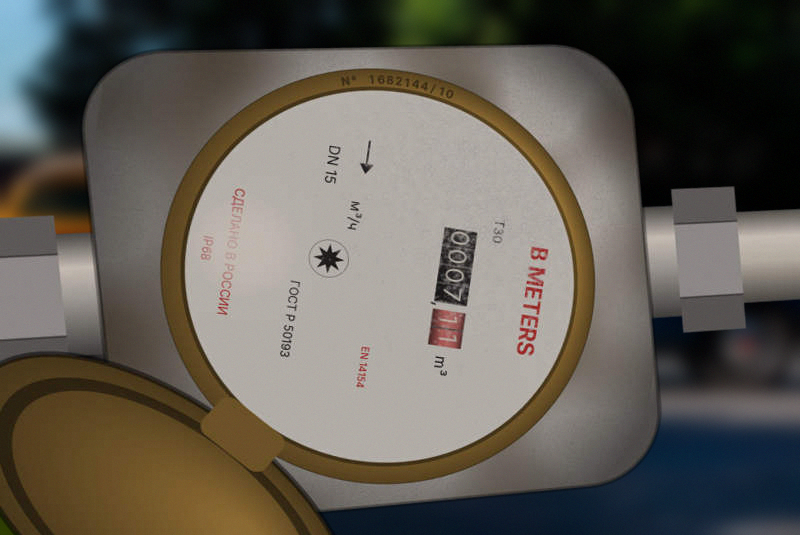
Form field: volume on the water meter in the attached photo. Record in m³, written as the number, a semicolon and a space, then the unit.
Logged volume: 7.11; m³
